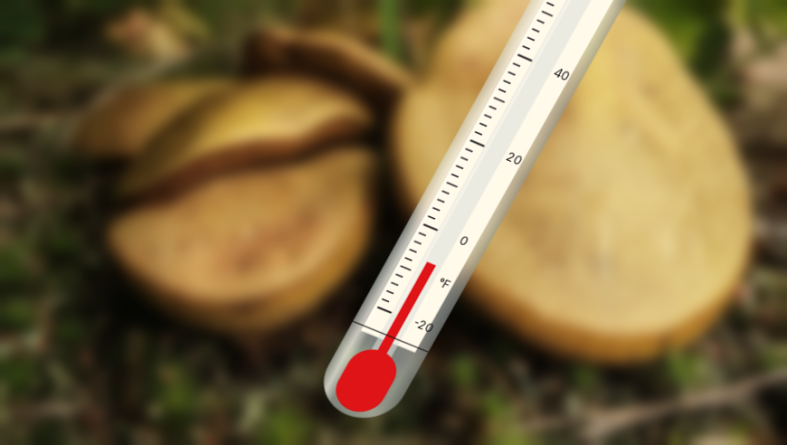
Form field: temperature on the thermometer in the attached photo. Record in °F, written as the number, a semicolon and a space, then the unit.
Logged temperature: -7; °F
